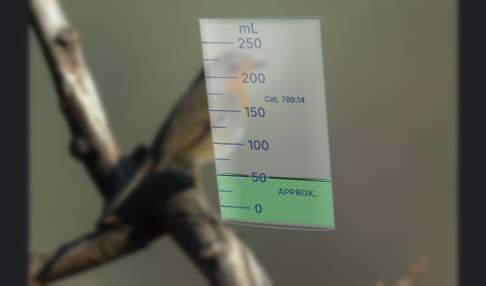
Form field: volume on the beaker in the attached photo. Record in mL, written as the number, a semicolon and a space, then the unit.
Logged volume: 50; mL
